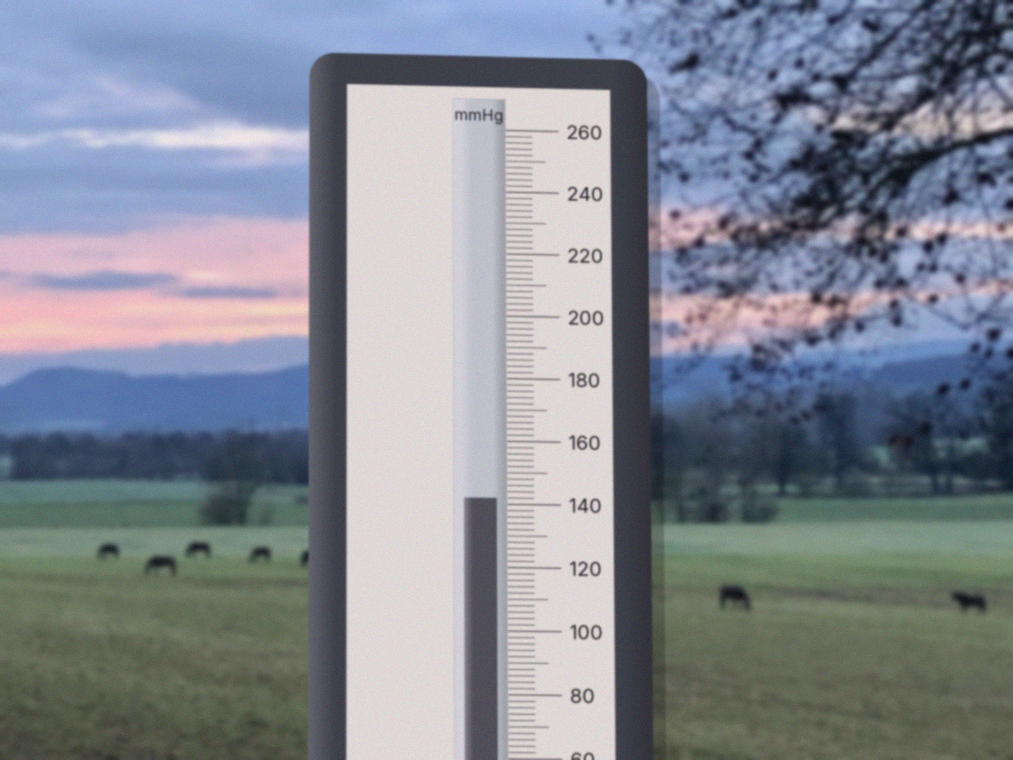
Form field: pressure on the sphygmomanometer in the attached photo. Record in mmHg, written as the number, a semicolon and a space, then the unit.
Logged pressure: 142; mmHg
